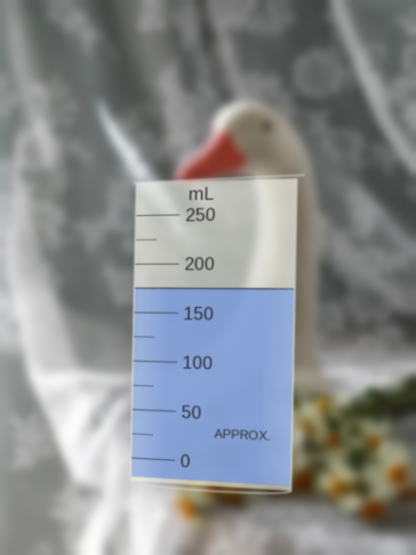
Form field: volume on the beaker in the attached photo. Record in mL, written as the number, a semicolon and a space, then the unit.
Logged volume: 175; mL
